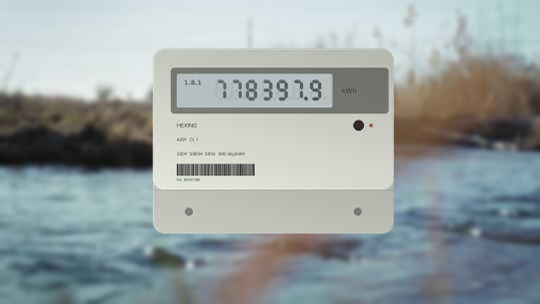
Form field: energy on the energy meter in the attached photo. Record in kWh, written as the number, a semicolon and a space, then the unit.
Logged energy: 778397.9; kWh
